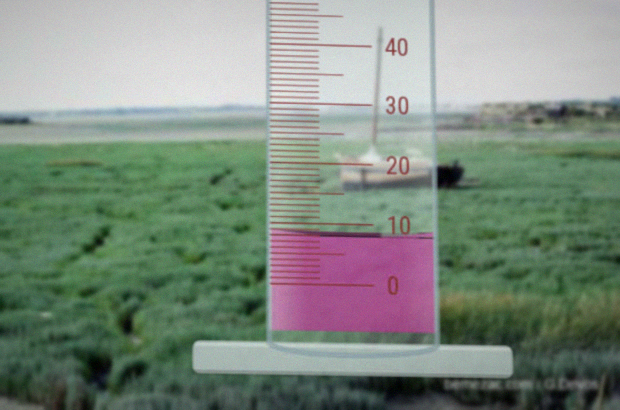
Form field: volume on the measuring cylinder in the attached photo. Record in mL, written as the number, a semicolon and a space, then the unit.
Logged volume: 8; mL
